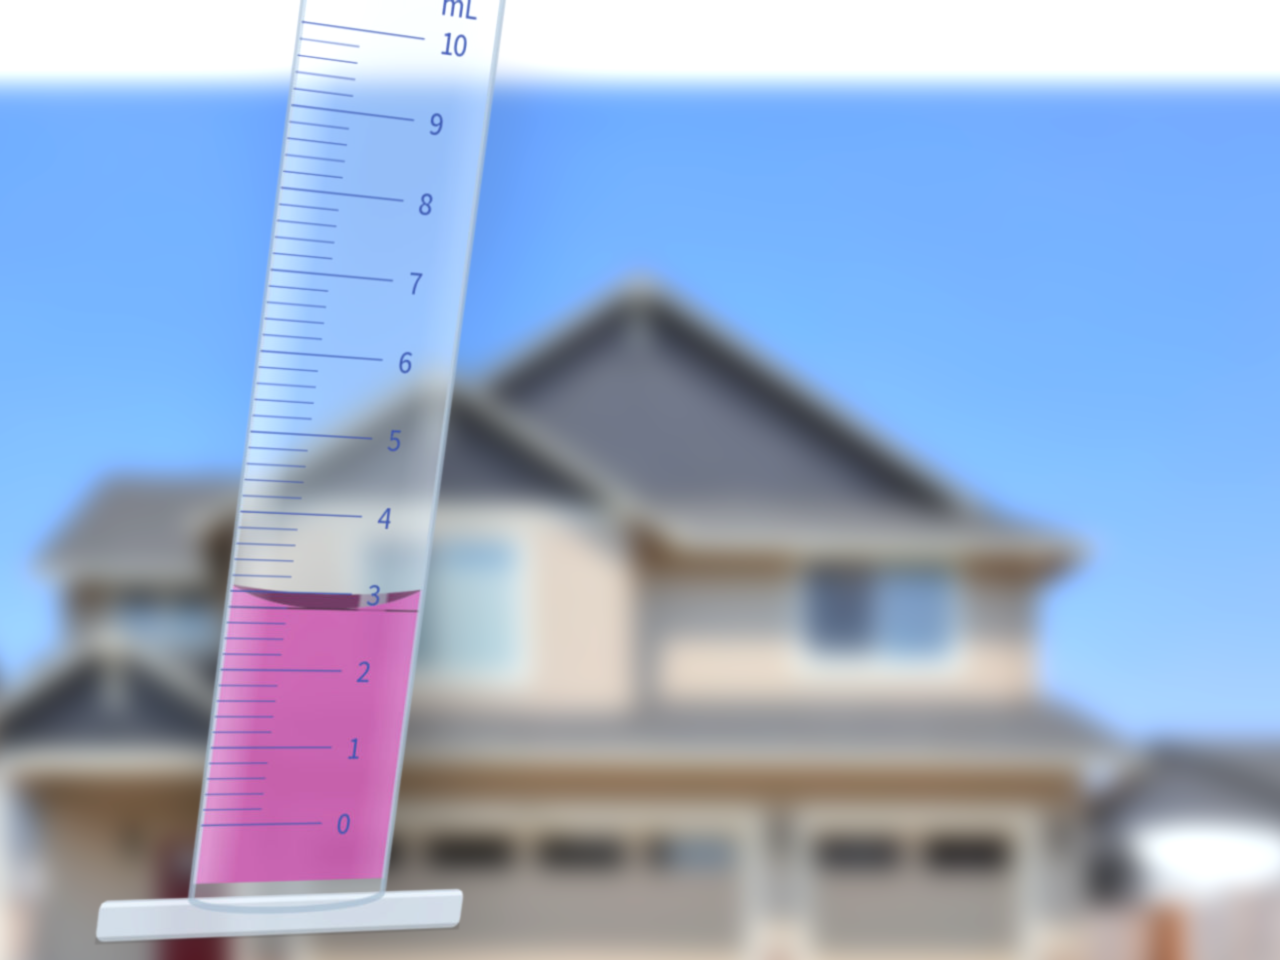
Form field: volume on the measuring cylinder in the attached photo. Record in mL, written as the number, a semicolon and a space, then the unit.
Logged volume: 2.8; mL
